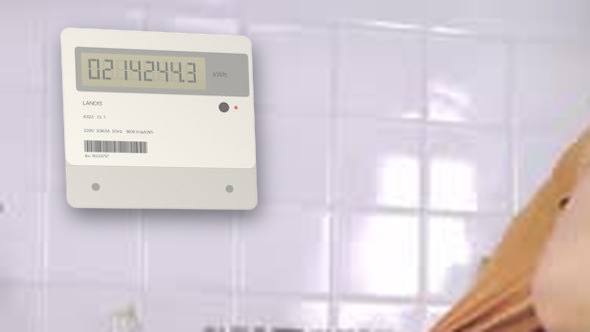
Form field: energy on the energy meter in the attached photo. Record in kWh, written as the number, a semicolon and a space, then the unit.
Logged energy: 214244.3; kWh
